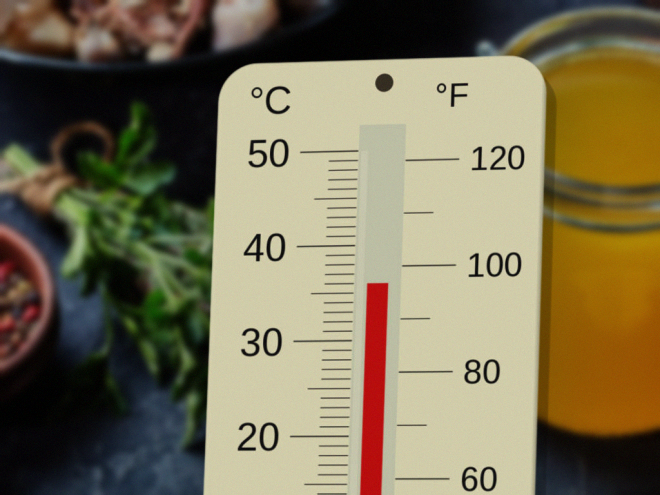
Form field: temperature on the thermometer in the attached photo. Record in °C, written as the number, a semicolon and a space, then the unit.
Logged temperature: 36; °C
